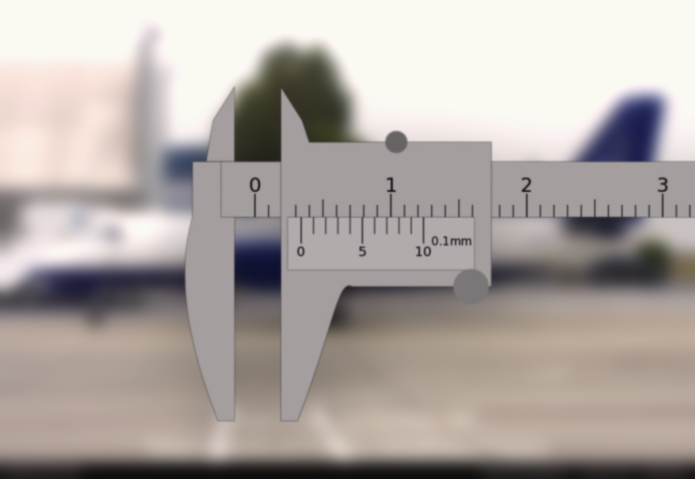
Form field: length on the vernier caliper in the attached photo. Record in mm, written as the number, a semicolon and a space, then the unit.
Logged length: 3.4; mm
